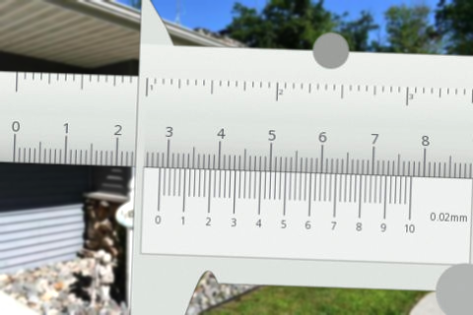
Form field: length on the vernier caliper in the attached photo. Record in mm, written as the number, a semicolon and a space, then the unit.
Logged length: 28.5; mm
